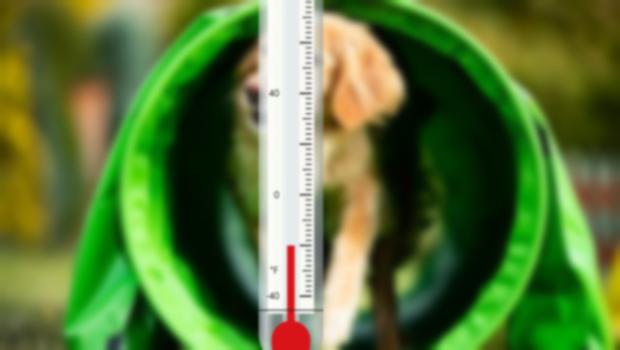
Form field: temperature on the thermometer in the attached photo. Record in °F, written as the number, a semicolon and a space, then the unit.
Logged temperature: -20; °F
